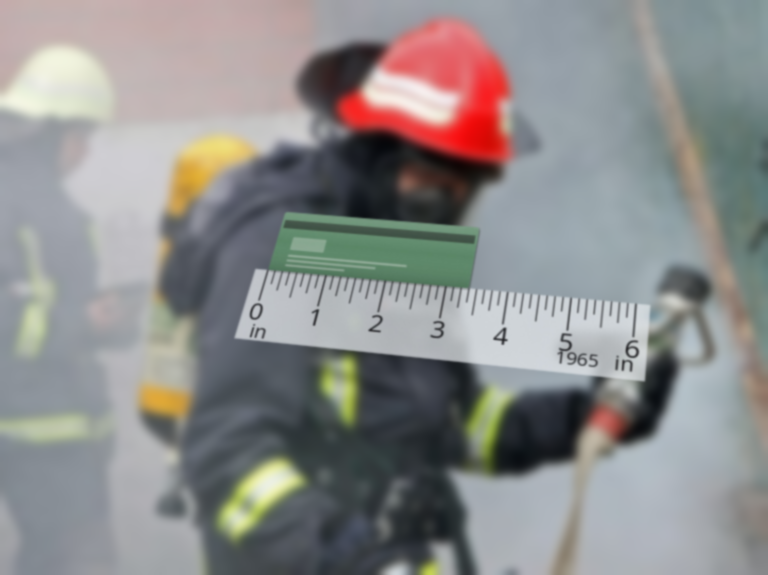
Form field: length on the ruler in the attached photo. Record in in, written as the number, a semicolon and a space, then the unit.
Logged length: 3.375; in
